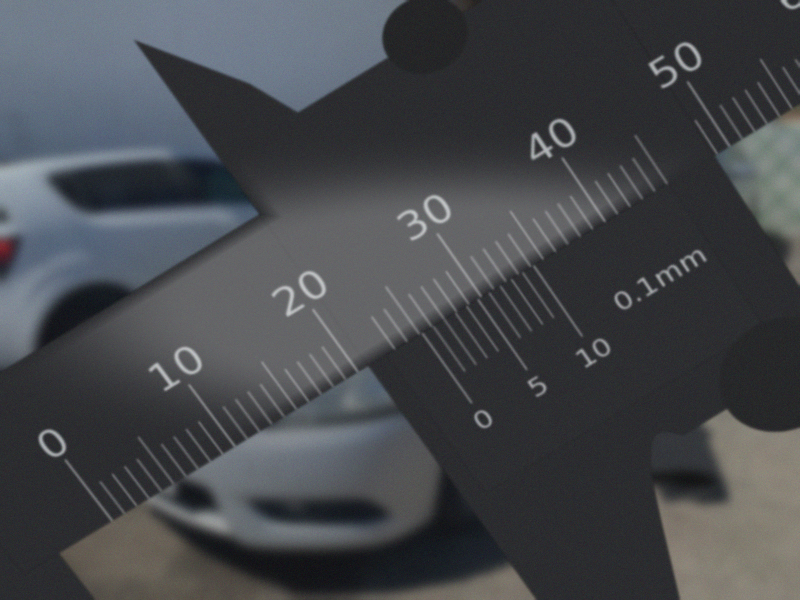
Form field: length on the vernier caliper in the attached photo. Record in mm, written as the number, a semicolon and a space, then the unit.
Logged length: 25.2; mm
